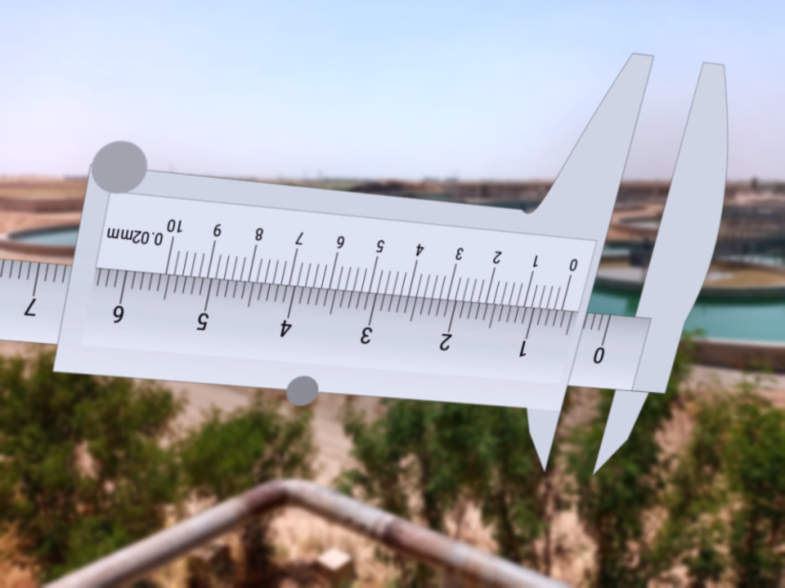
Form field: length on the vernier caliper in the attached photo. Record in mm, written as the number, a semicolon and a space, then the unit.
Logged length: 6.4; mm
